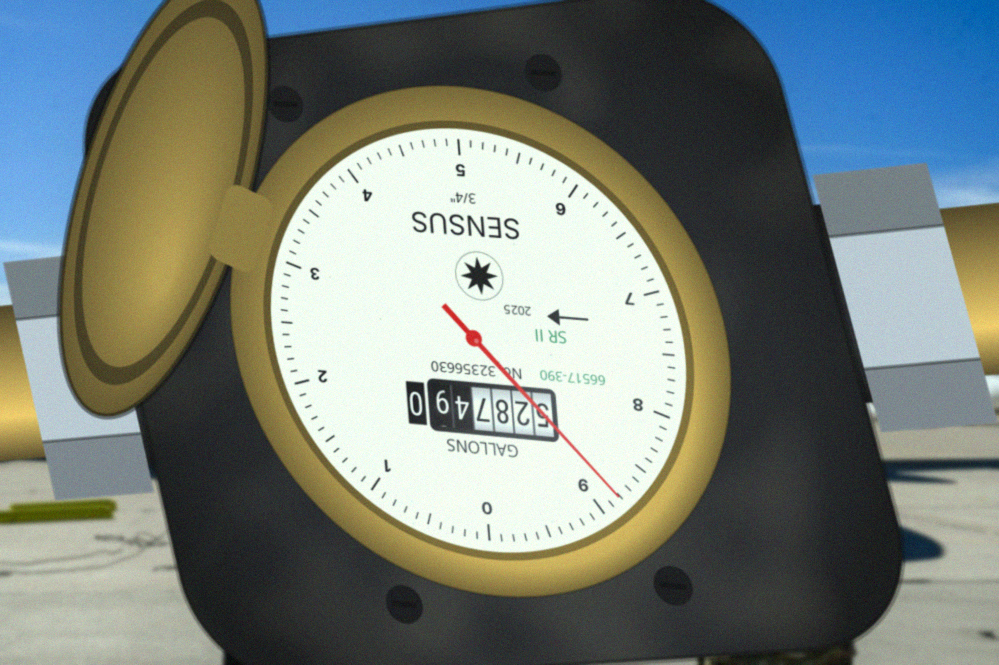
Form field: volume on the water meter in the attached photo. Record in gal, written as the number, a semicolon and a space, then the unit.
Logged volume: 5287488.8; gal
